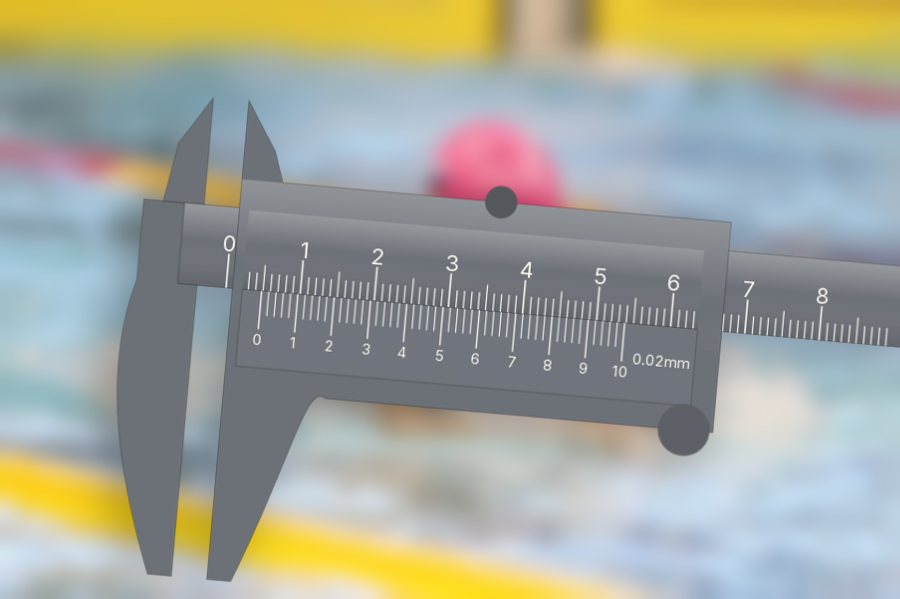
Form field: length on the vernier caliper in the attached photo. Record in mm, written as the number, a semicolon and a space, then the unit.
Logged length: 4.8; mm
